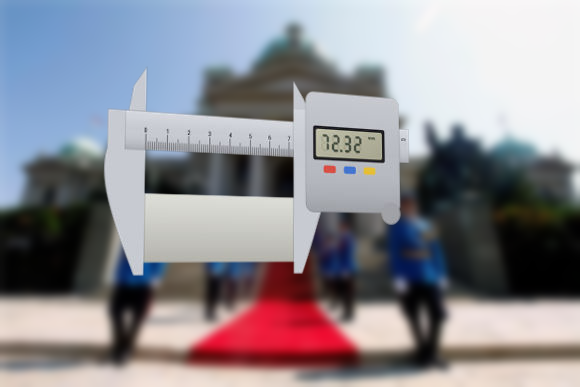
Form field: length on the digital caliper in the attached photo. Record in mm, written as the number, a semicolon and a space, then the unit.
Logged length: 72.32; mm
